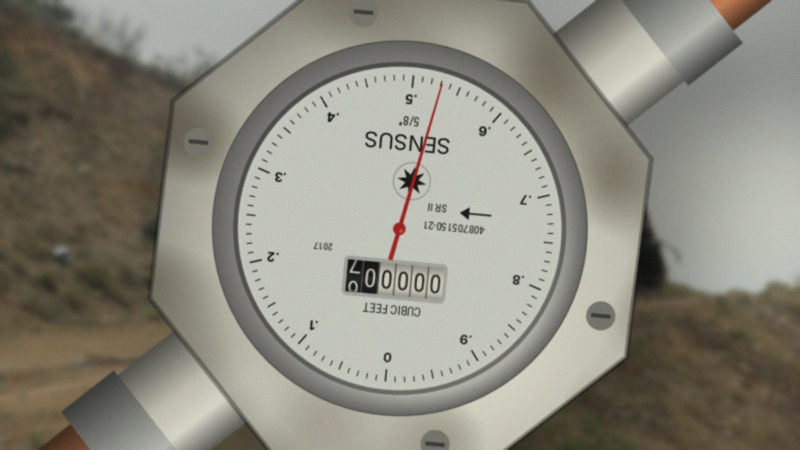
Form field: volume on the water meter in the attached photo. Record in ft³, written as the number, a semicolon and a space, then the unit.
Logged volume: 6.53; ft³
